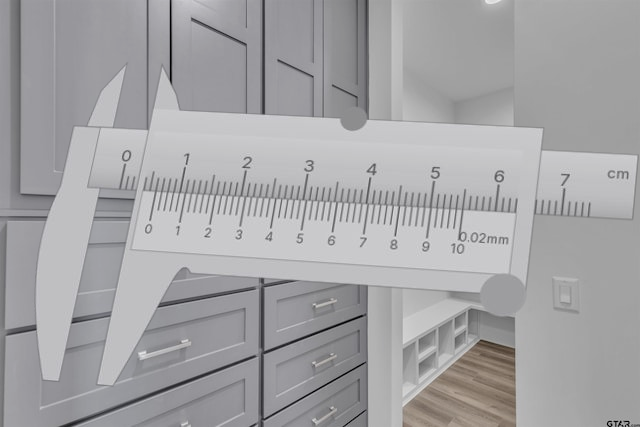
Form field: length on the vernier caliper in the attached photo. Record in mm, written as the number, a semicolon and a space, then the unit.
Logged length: 6.0; mm
